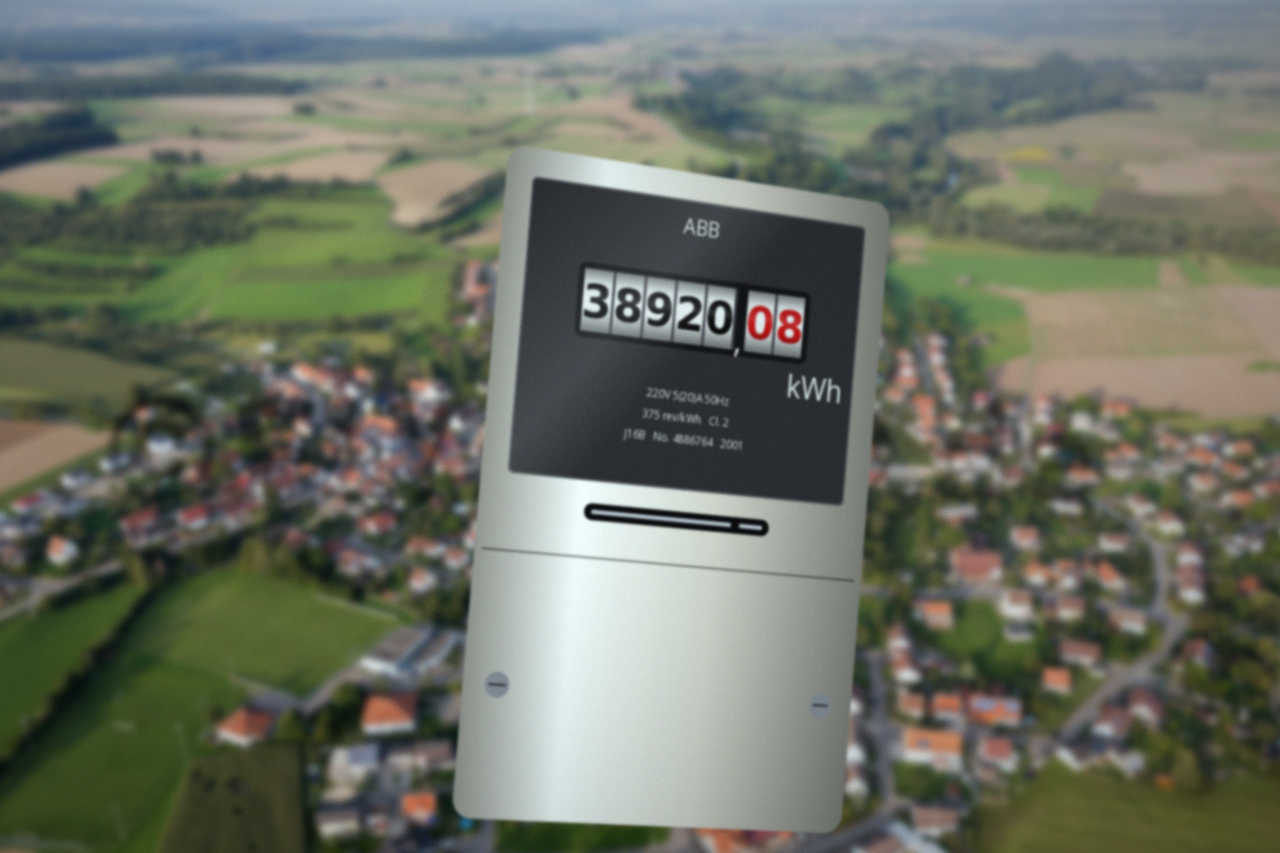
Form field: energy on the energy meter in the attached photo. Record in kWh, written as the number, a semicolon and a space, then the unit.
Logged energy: 38920.08; kWh
